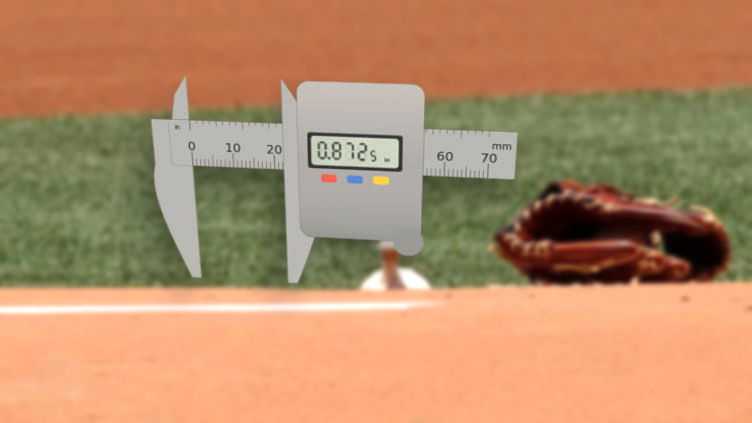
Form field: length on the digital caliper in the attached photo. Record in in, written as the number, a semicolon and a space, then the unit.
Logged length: 0.8725; in
